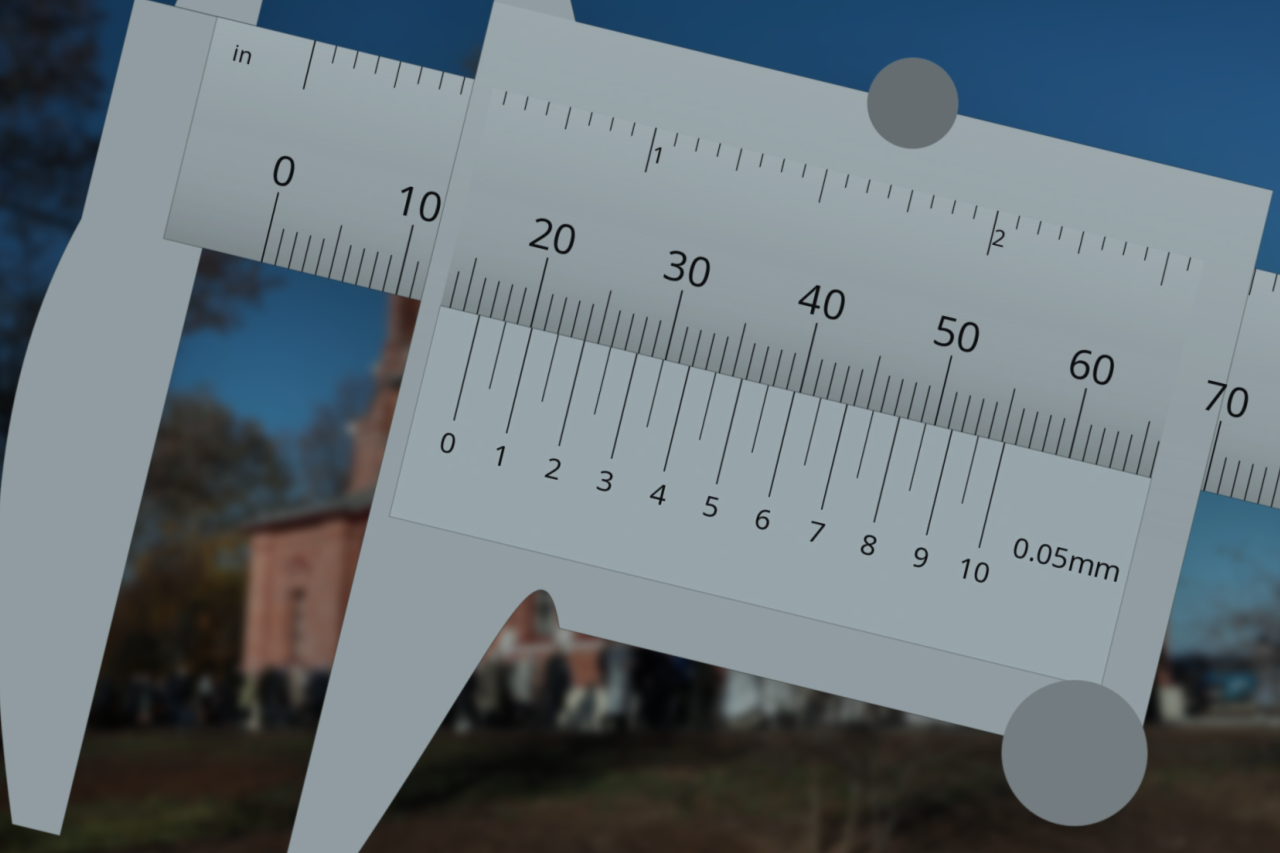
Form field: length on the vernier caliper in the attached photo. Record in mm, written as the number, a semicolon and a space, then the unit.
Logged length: 16.2; mm
